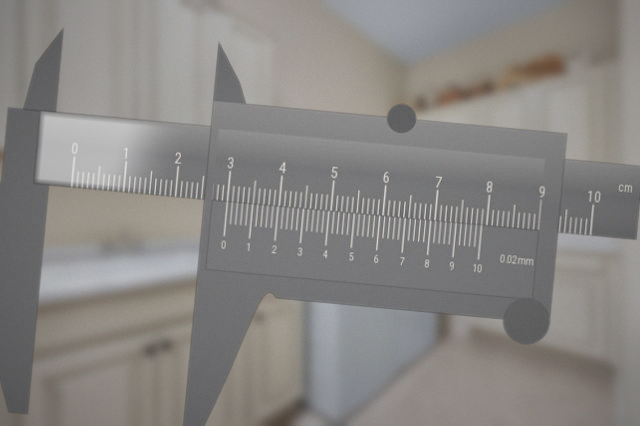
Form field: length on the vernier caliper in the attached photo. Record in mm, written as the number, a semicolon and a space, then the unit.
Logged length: 30.0; mm
